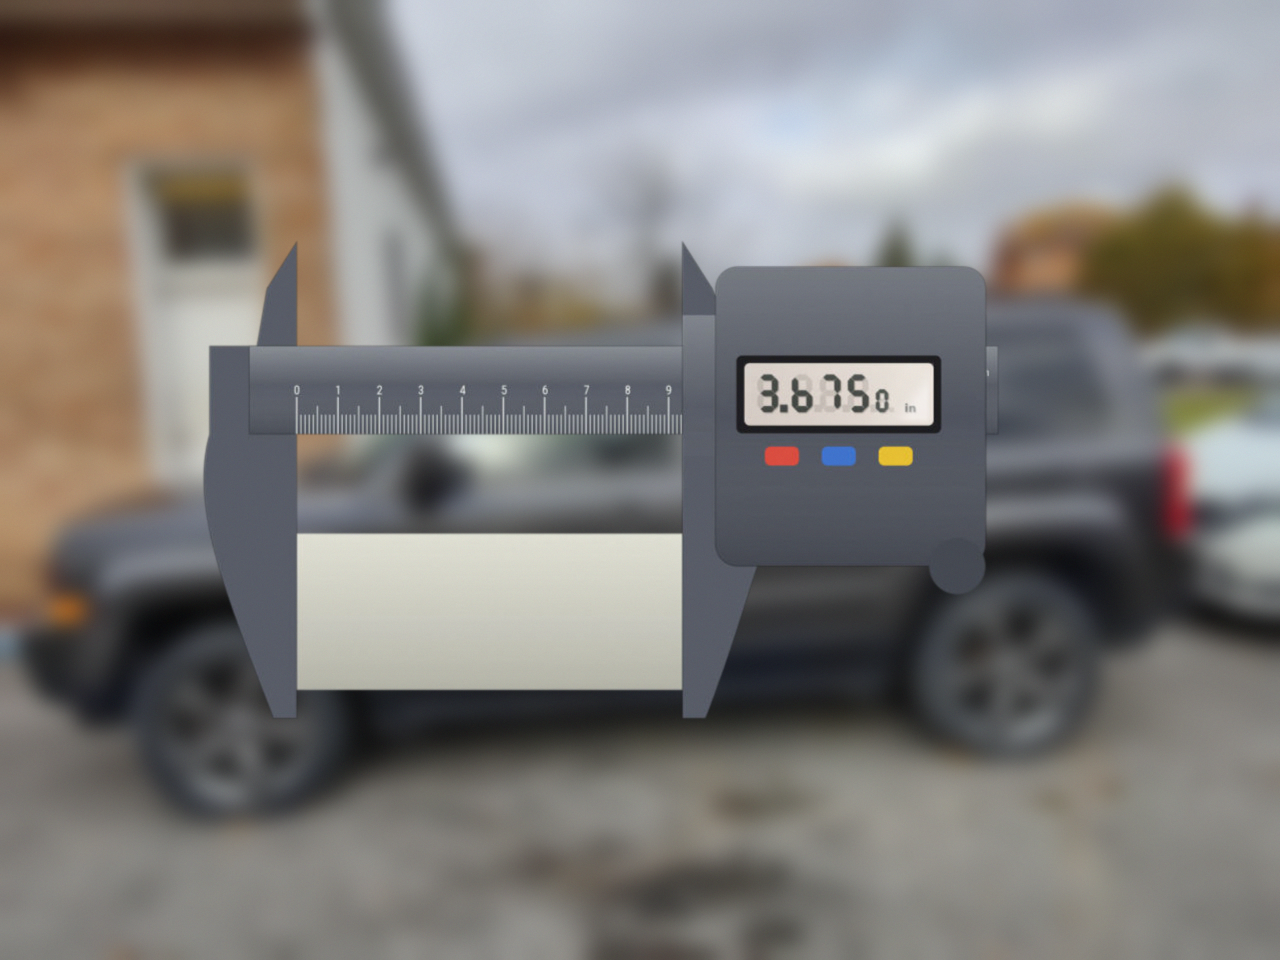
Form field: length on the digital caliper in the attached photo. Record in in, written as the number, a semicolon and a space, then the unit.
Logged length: 3.6750; in
